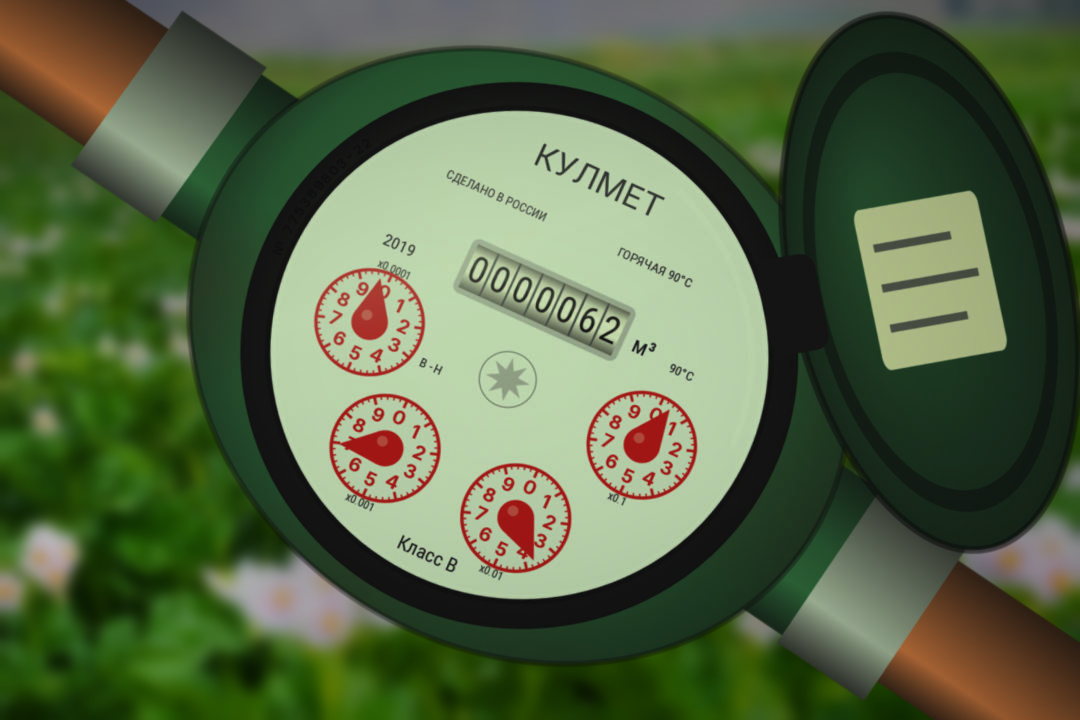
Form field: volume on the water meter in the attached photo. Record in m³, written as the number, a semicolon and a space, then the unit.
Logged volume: 62.0369; m³
